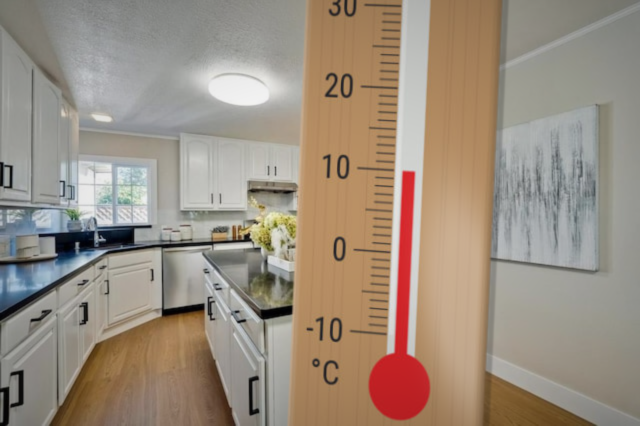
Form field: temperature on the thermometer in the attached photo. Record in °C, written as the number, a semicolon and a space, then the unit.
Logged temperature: 10; °C
